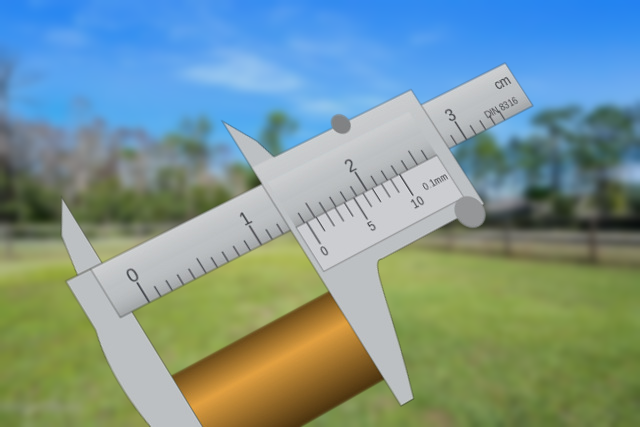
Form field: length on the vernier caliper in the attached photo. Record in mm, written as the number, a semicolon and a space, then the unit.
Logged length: 14.2; mm
